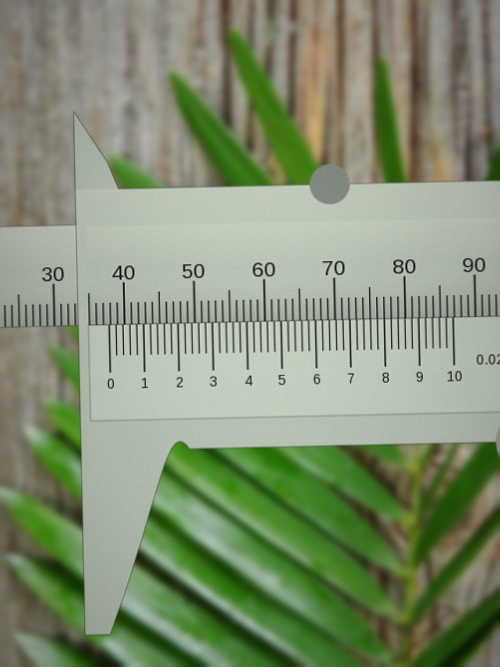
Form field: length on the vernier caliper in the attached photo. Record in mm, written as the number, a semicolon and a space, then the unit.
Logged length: 37.8; mm
